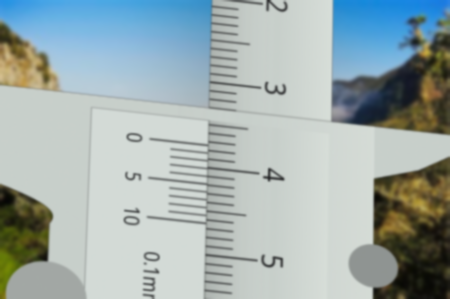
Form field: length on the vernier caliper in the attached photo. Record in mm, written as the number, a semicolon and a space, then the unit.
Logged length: 37.4; mm
